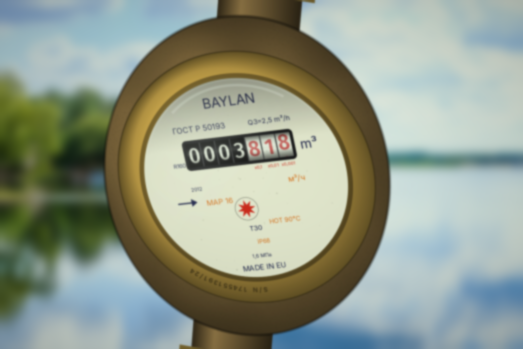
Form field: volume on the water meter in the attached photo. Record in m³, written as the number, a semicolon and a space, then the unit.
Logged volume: 3.818; m³
